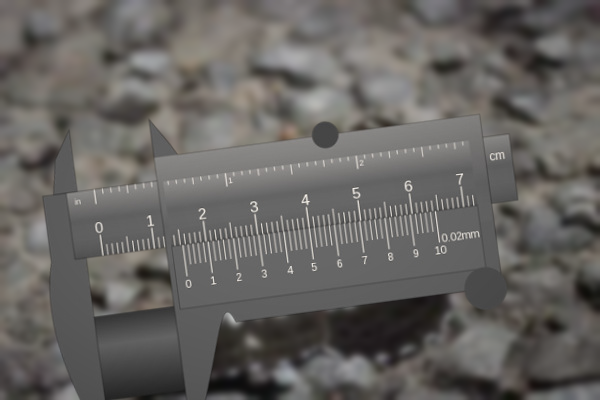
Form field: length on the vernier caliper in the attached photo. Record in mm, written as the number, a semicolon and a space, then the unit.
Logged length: 15.5; mm
